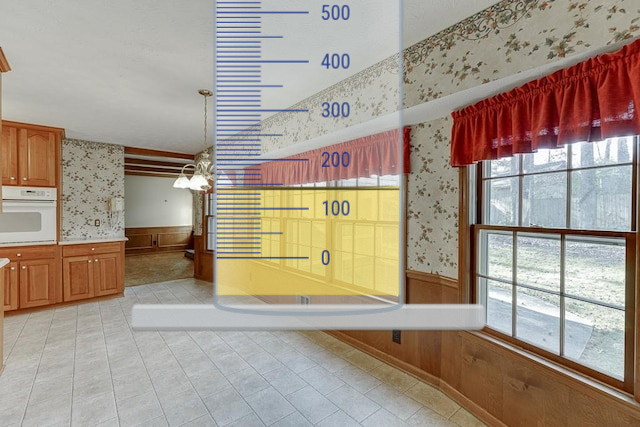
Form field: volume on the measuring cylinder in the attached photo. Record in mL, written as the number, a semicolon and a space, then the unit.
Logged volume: 140; mL
